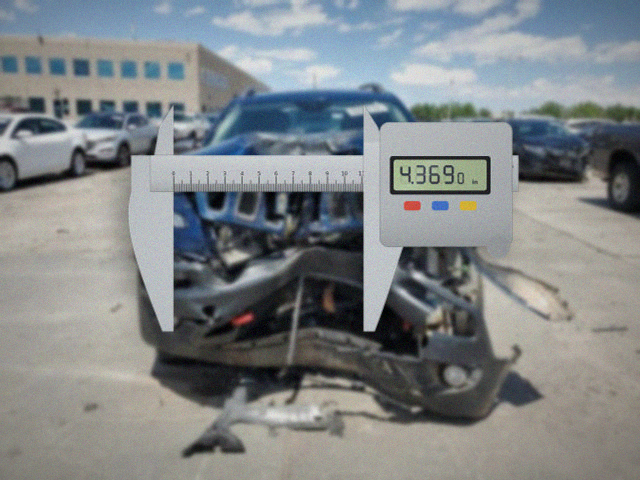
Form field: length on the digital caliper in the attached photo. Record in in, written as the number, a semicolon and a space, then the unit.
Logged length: 4.3690; in
